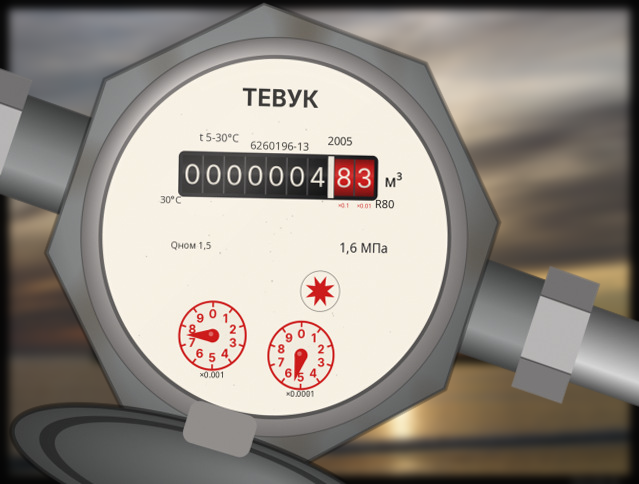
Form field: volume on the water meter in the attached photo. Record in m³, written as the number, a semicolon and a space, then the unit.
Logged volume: 4.8375; m³
